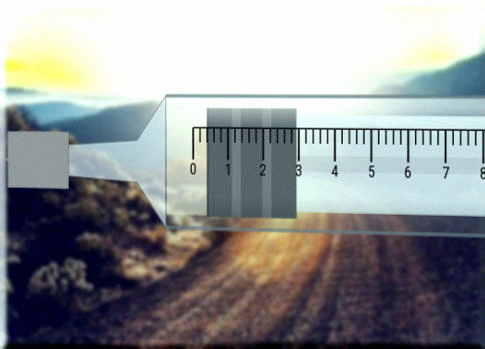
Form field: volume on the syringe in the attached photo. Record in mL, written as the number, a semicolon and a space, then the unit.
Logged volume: 0.4; mL
